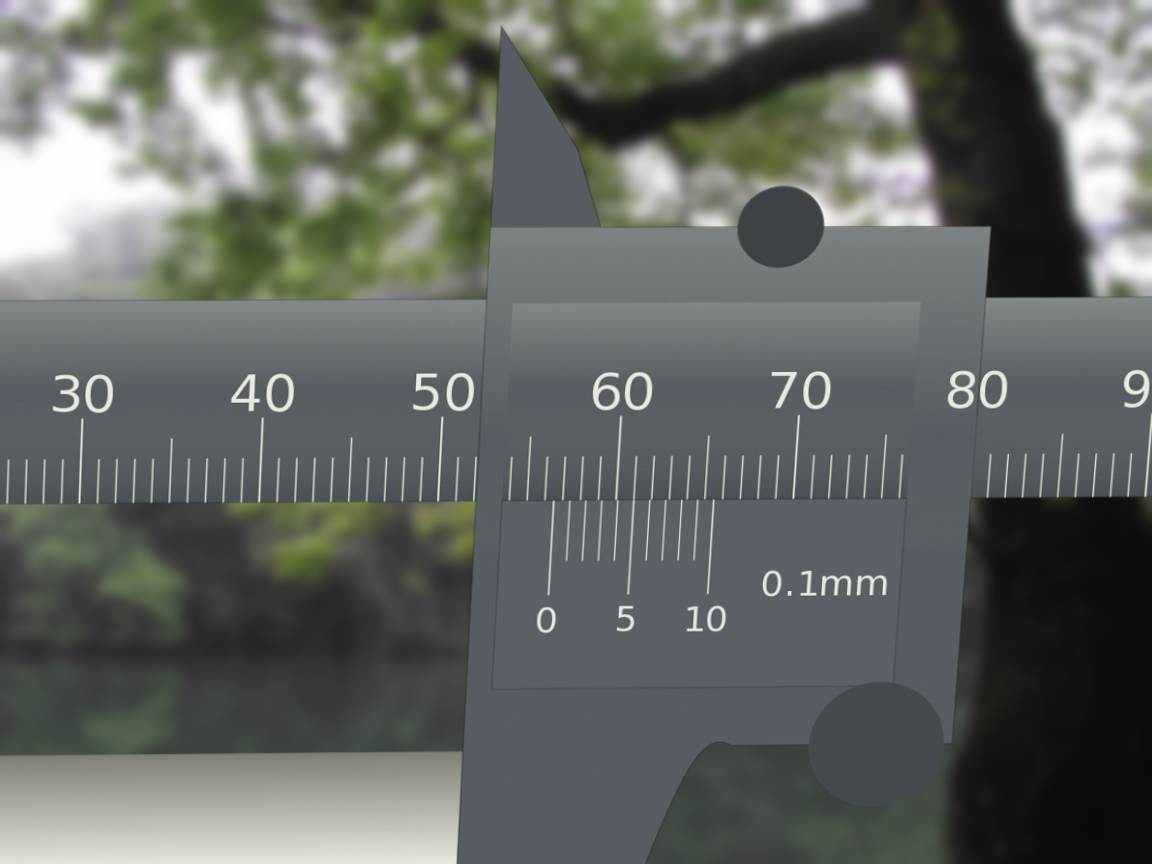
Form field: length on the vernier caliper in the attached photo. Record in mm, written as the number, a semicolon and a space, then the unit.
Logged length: 56.5; mm
